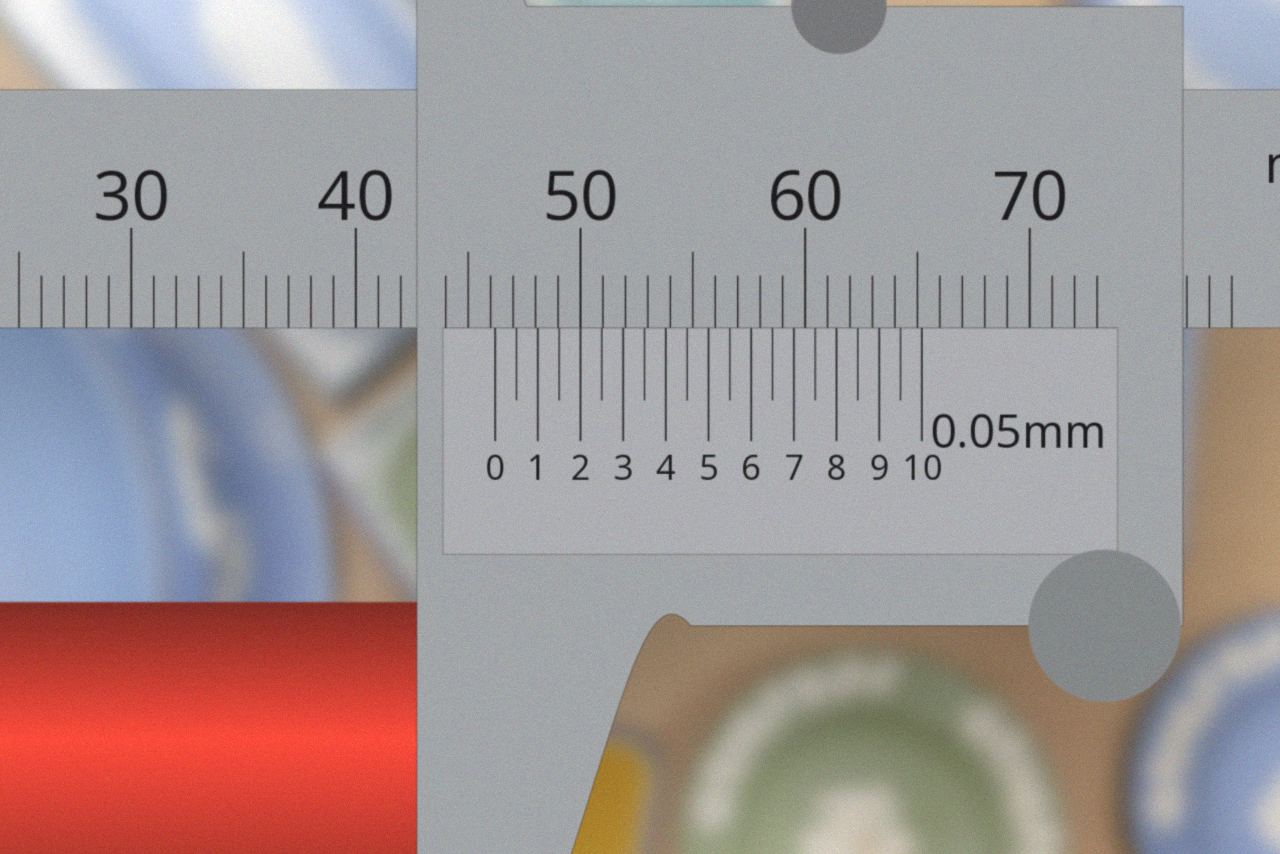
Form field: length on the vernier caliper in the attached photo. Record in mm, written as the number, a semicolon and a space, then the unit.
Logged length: 46.2; mm
